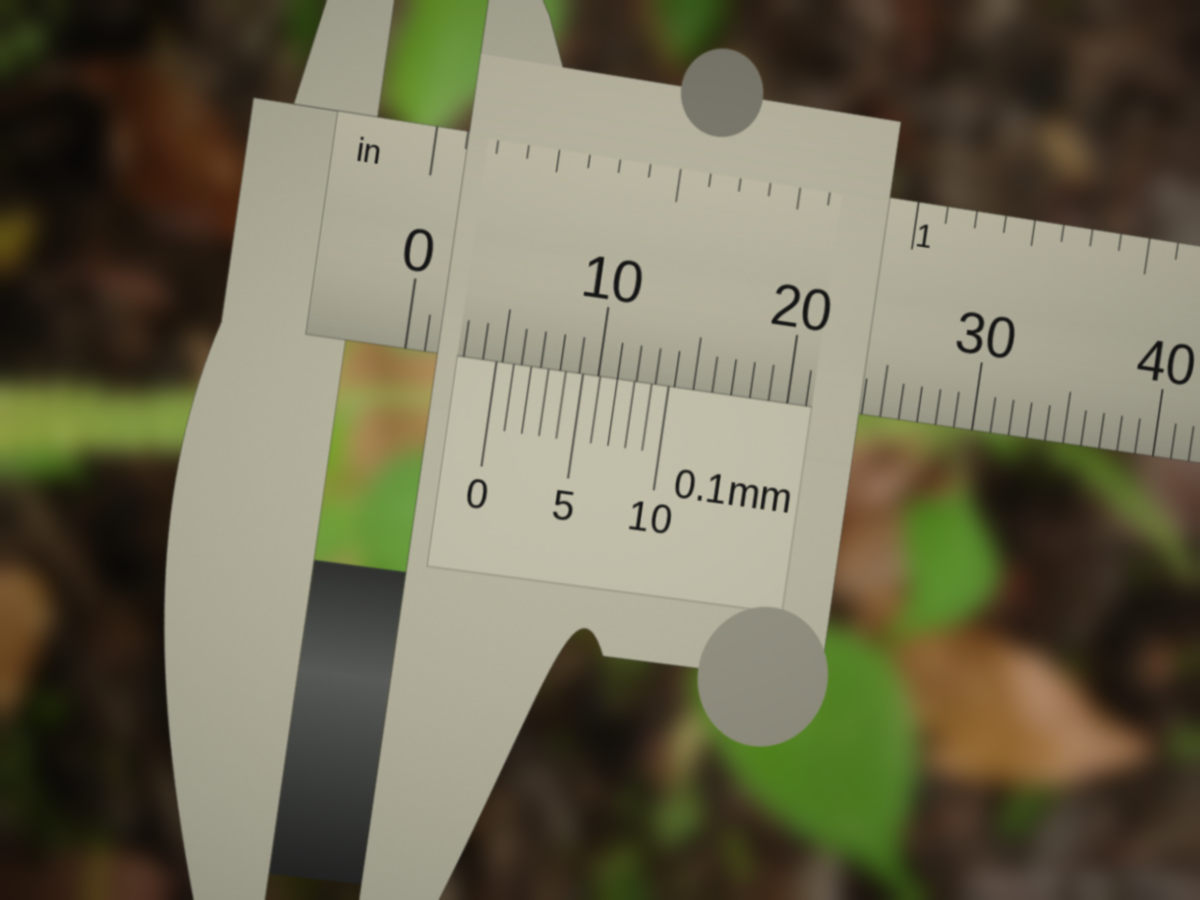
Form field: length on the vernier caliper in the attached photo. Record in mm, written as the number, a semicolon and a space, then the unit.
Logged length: 4.7; mm
